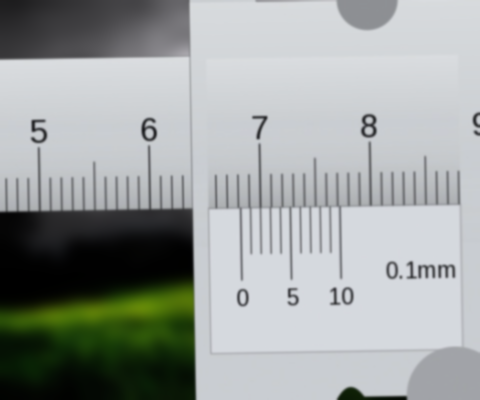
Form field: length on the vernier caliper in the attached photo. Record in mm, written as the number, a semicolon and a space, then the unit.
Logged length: 68.2; mm
